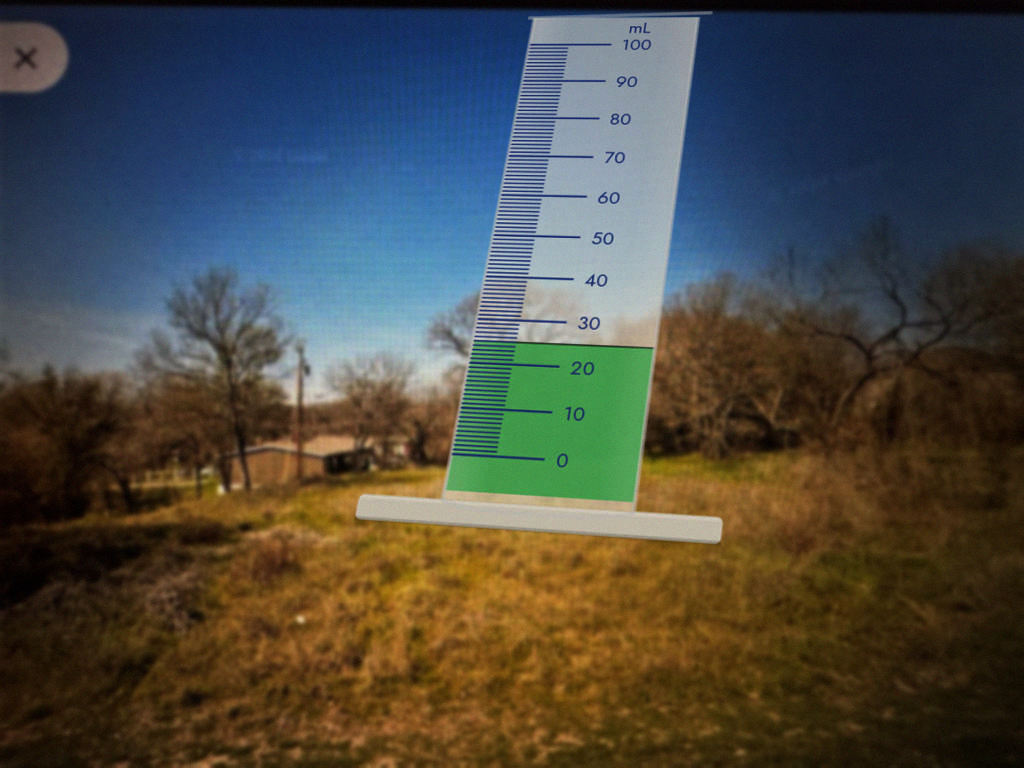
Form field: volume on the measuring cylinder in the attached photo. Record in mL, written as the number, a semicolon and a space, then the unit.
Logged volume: 25; mL
